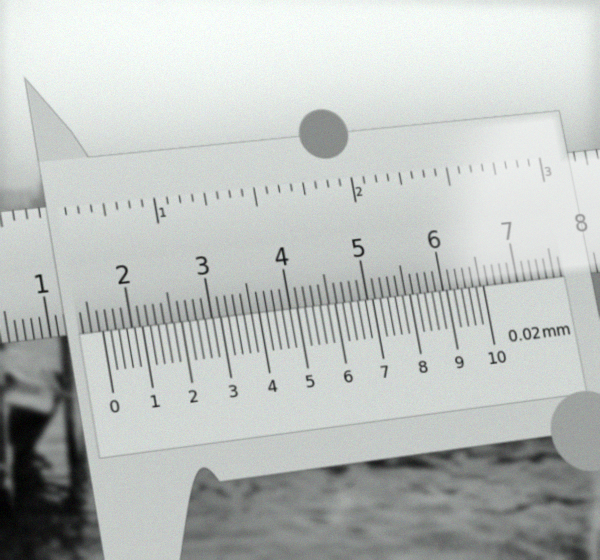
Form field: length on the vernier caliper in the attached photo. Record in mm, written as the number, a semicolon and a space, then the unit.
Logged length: 16.4; mm
